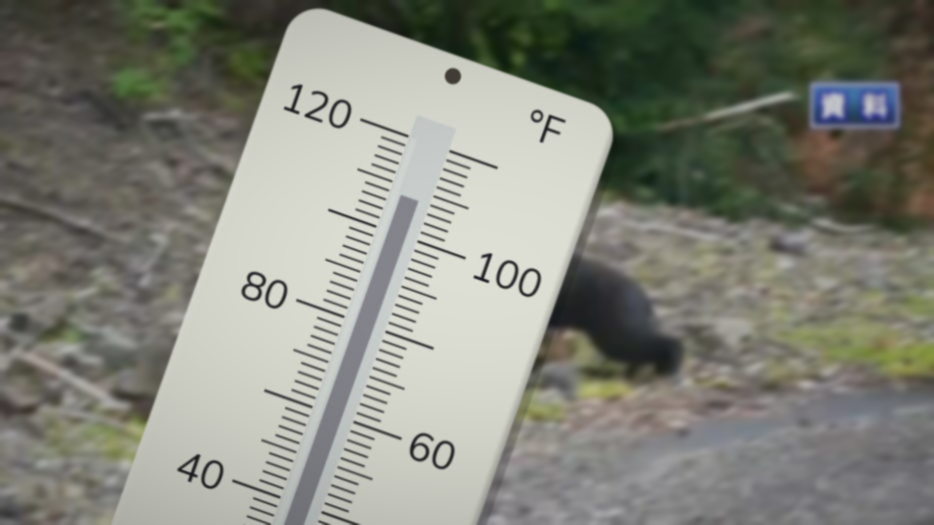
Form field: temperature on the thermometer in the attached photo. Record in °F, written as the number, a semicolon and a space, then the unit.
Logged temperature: 108; °F
